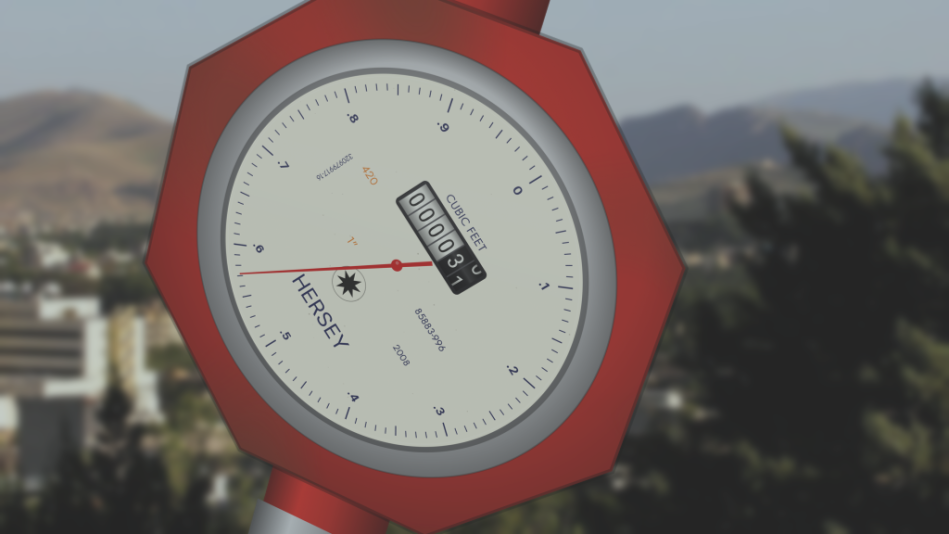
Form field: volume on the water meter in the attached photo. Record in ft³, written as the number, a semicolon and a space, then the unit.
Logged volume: 30.57; ft³
